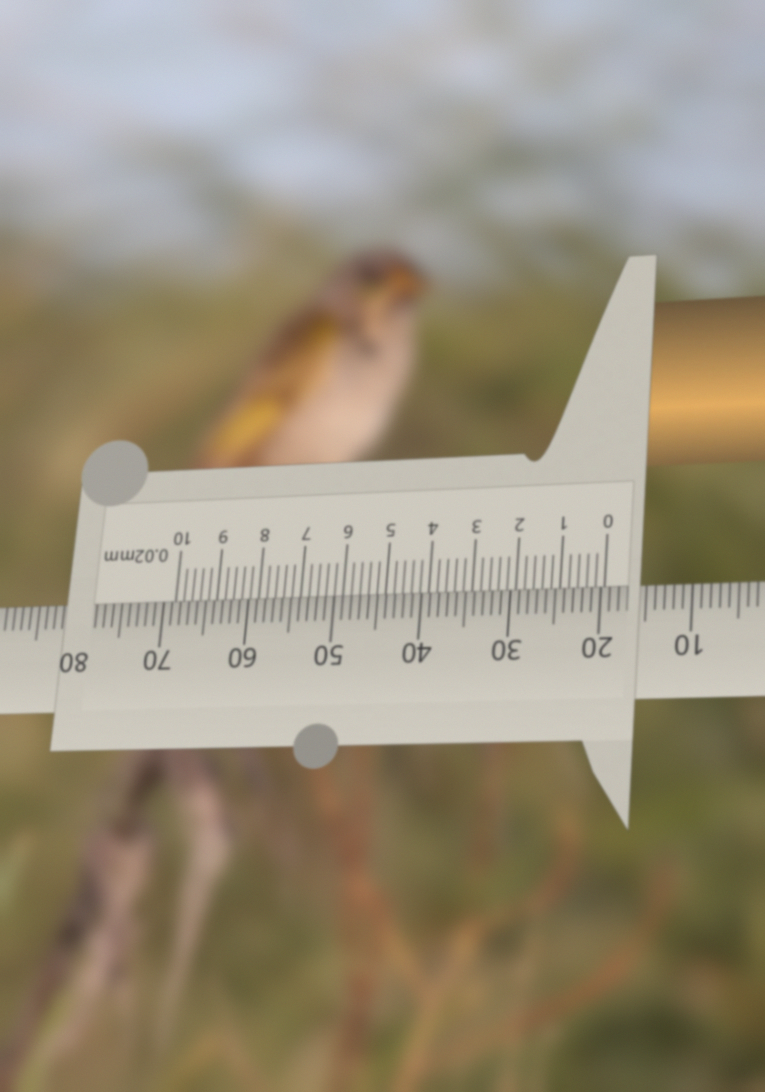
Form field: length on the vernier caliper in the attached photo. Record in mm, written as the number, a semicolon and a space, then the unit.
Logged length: 19.6; mm
